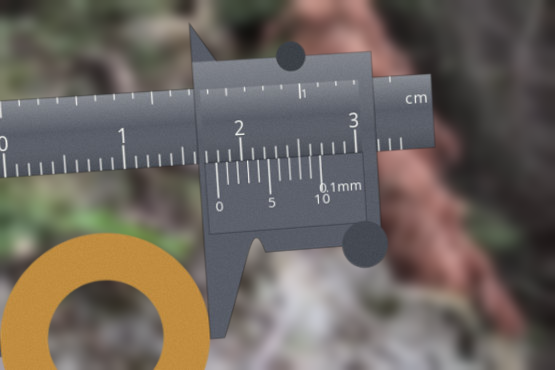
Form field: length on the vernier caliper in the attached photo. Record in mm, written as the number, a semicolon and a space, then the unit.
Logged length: 17.8; mm
